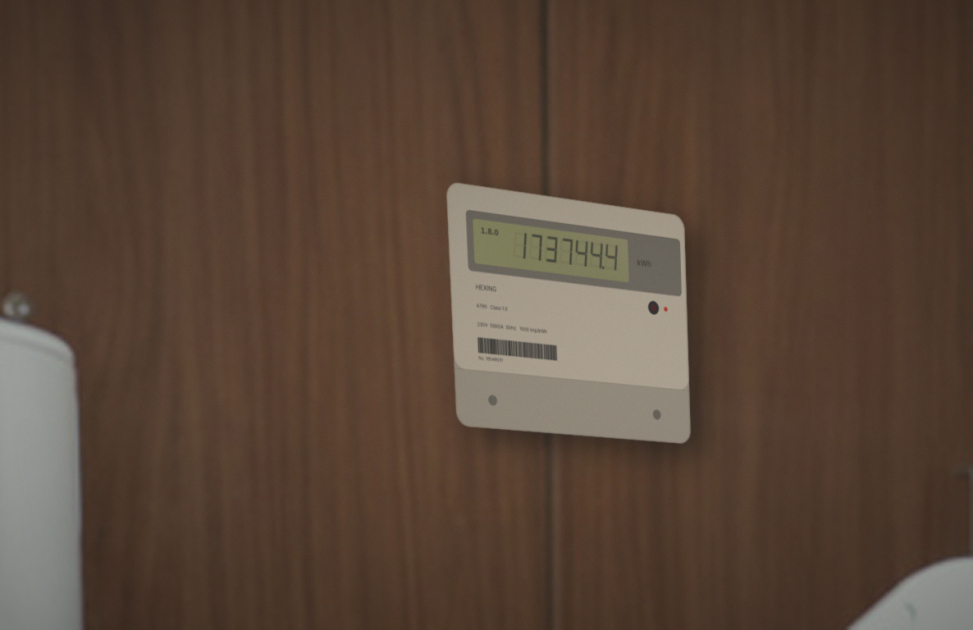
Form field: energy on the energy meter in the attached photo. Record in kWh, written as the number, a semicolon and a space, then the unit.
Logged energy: 173744.4; kWh
